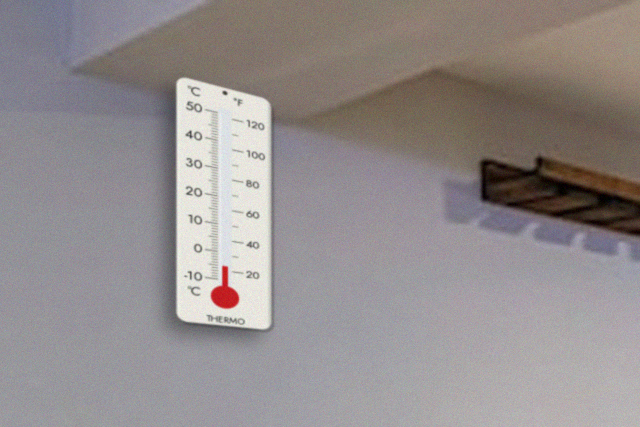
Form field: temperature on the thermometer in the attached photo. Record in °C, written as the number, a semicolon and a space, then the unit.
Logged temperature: -5; °C
